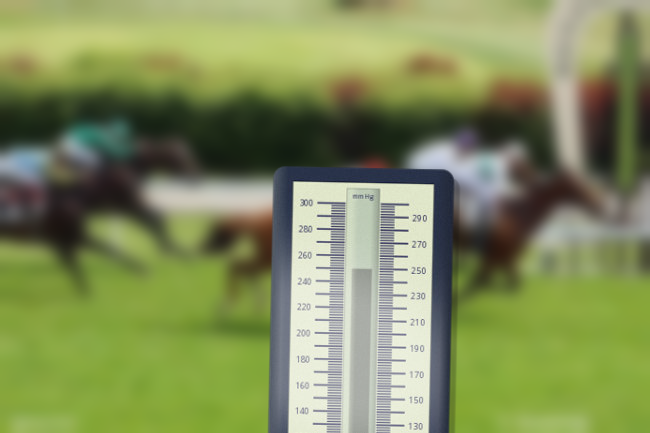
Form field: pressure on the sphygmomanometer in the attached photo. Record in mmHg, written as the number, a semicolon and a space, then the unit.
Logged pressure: 250; mmHg
